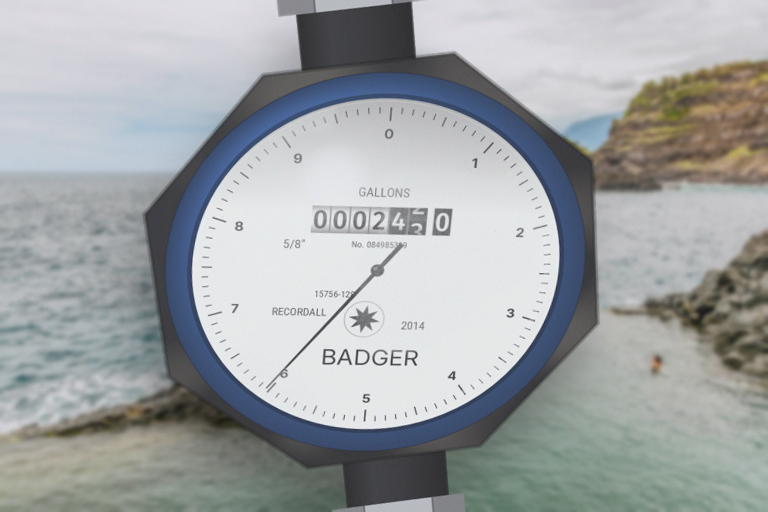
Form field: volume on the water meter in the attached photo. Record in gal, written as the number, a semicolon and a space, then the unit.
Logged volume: 2426.0; gal
